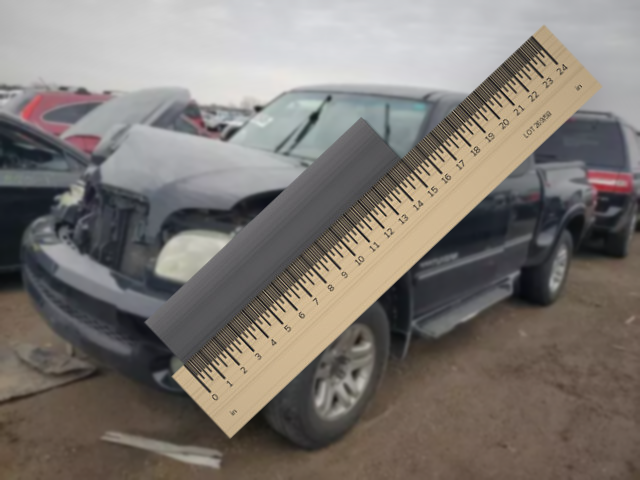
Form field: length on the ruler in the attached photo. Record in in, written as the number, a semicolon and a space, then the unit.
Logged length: 15; in
